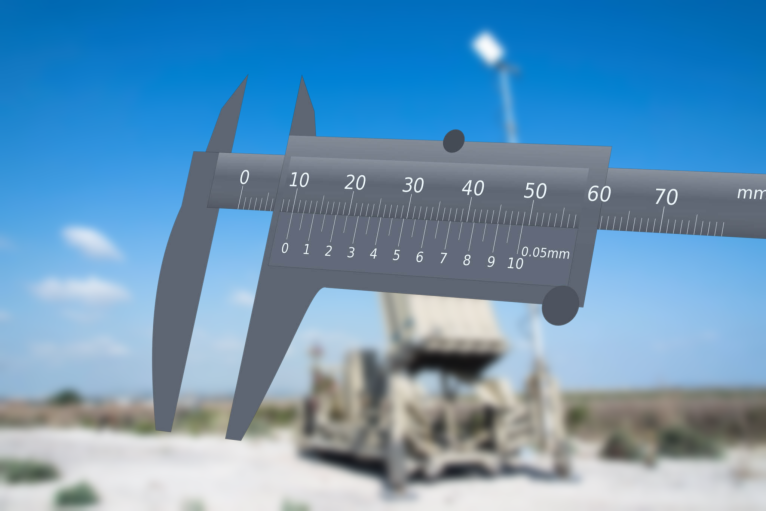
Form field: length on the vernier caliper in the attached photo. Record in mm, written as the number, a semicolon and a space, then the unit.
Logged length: 10.0; mm
